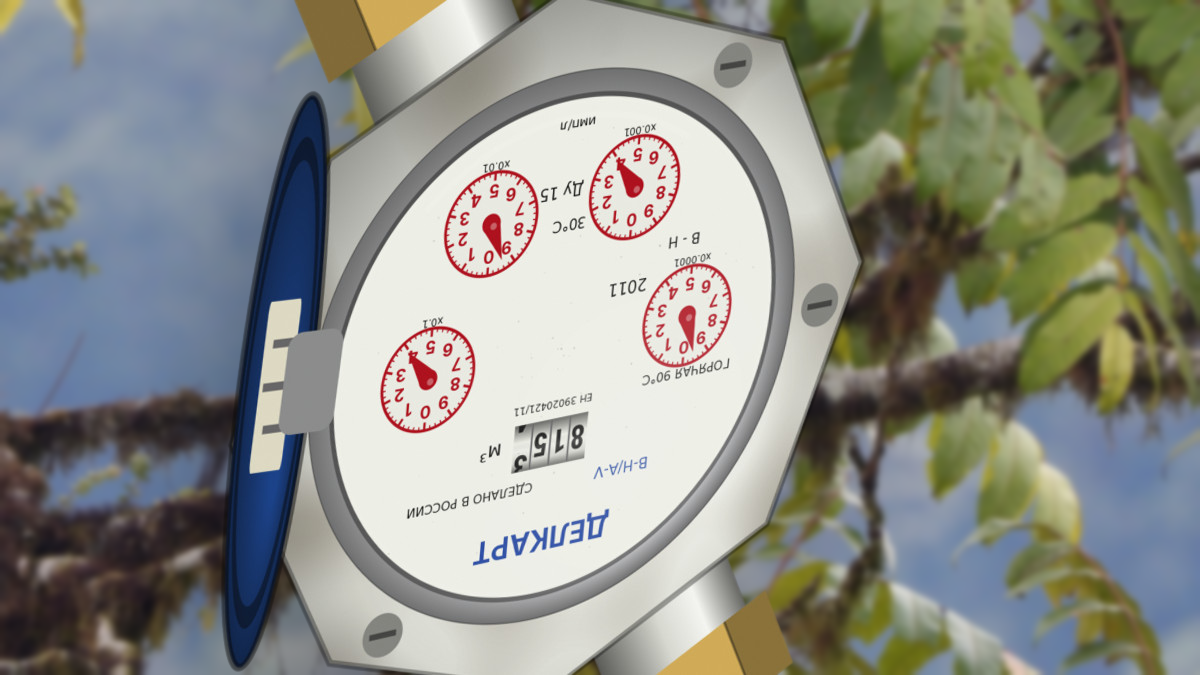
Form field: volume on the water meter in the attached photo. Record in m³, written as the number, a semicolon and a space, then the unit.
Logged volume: 8153.3939; m³
